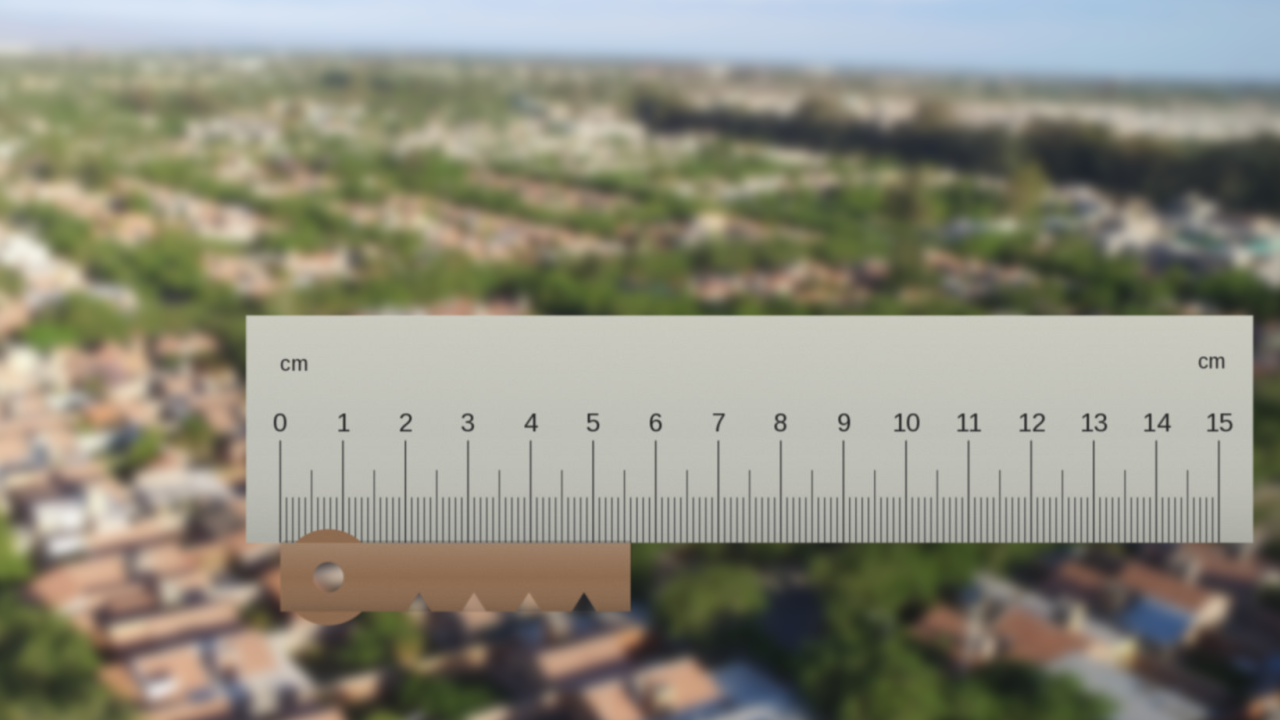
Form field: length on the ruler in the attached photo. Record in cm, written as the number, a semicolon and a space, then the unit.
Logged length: 5.6; cm
